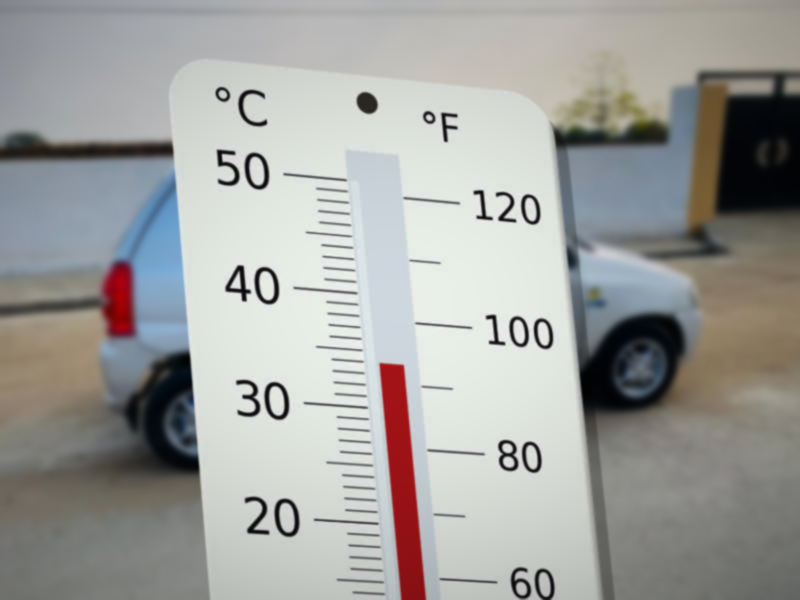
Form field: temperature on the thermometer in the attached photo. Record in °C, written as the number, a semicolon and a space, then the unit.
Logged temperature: 34; °C
